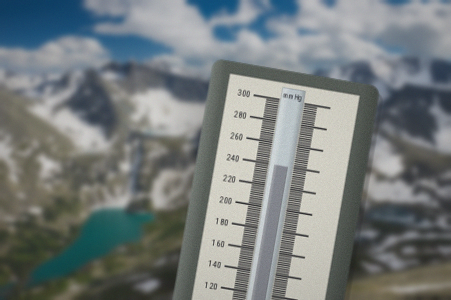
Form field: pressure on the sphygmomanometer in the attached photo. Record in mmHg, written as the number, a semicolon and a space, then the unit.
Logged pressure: 240; mmHg
